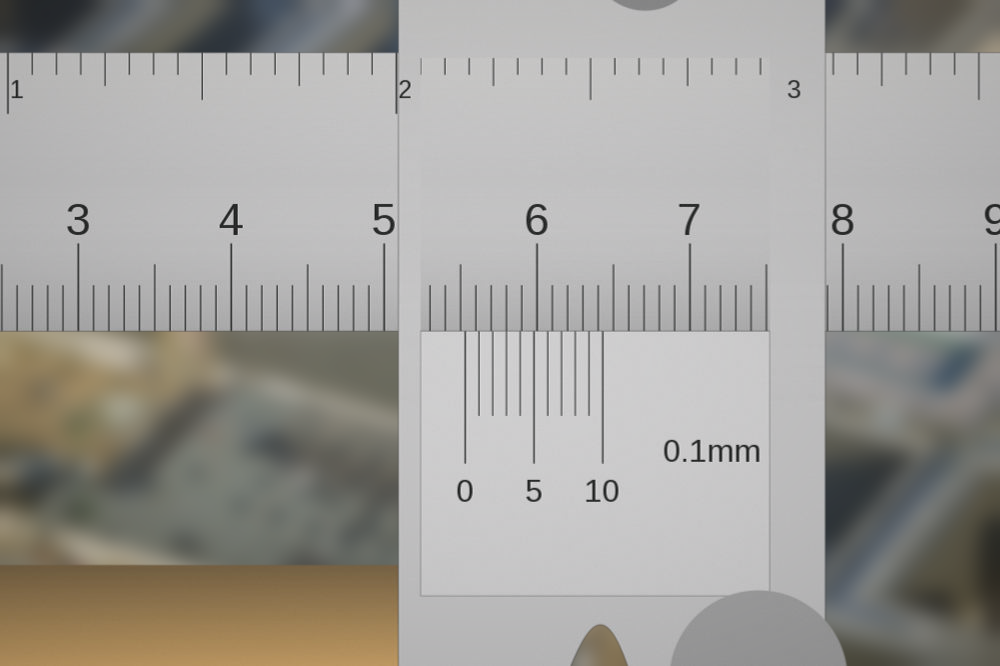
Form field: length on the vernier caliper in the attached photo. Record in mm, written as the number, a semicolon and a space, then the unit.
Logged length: 55.3; mm
